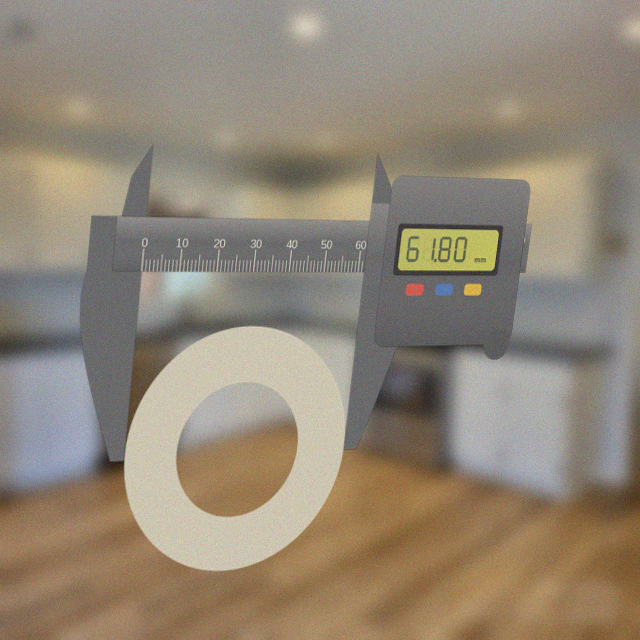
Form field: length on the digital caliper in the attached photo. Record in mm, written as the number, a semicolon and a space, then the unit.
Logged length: 61.80; mm
